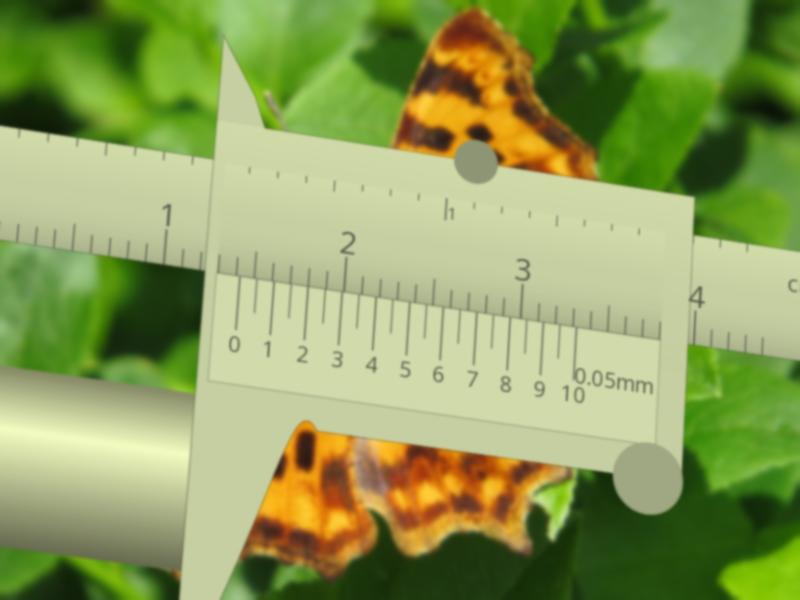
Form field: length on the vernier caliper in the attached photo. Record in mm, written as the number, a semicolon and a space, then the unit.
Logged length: 14.2; mm
